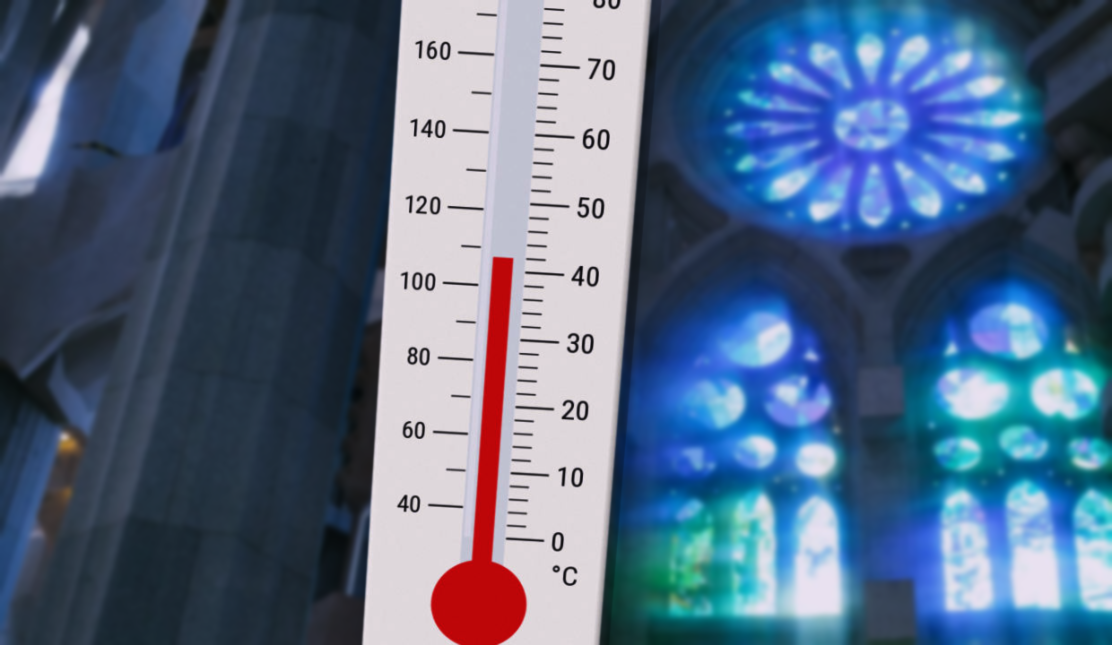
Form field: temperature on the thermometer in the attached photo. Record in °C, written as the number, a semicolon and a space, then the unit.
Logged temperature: 42; °C
